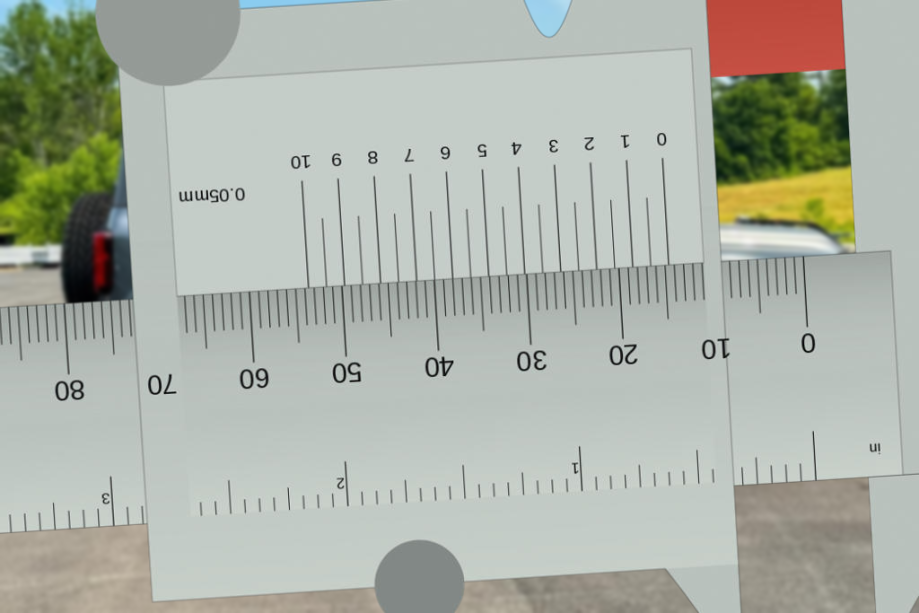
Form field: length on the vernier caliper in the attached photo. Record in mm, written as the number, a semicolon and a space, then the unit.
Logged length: 14.6; mm
